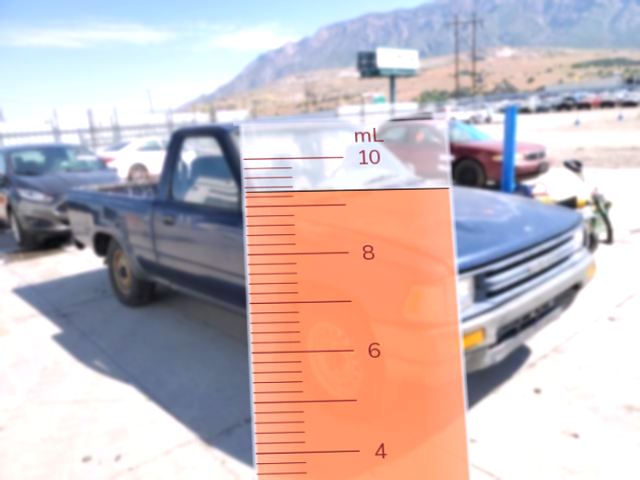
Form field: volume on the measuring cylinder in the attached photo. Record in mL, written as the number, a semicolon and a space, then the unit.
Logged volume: 9.3; mL
